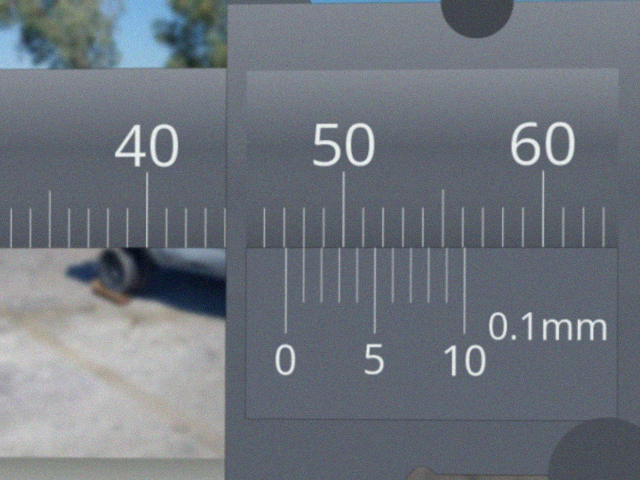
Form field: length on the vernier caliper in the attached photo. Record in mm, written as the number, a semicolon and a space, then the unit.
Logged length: 47.1; mm
